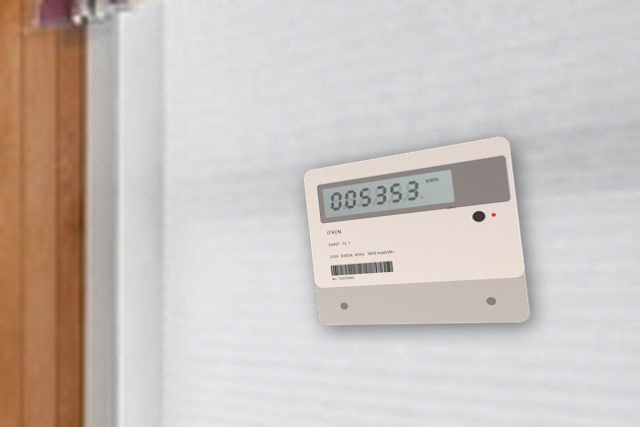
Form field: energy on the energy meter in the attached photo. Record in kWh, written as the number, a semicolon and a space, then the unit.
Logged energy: 5353; kWh
